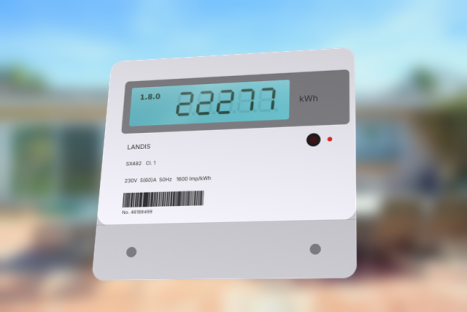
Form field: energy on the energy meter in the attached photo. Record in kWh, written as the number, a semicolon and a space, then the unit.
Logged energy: 22277; kWh
